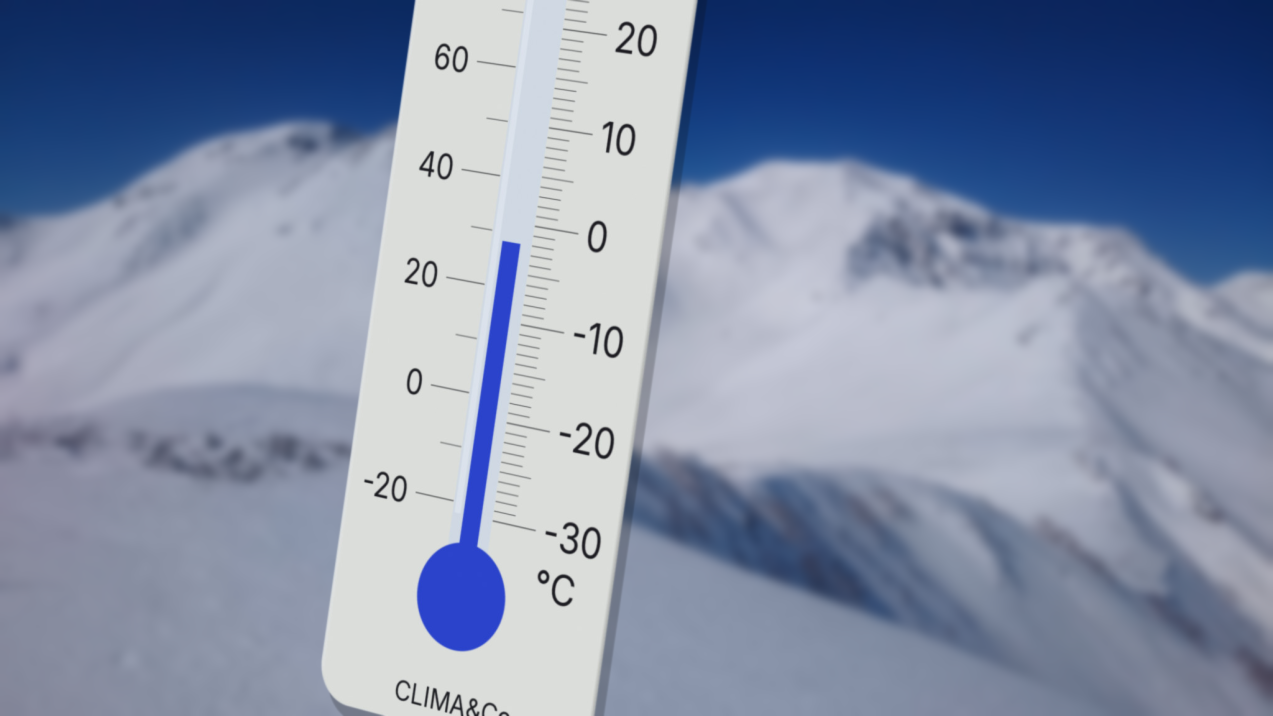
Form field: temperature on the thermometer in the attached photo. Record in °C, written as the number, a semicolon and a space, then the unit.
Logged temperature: -2; °C
